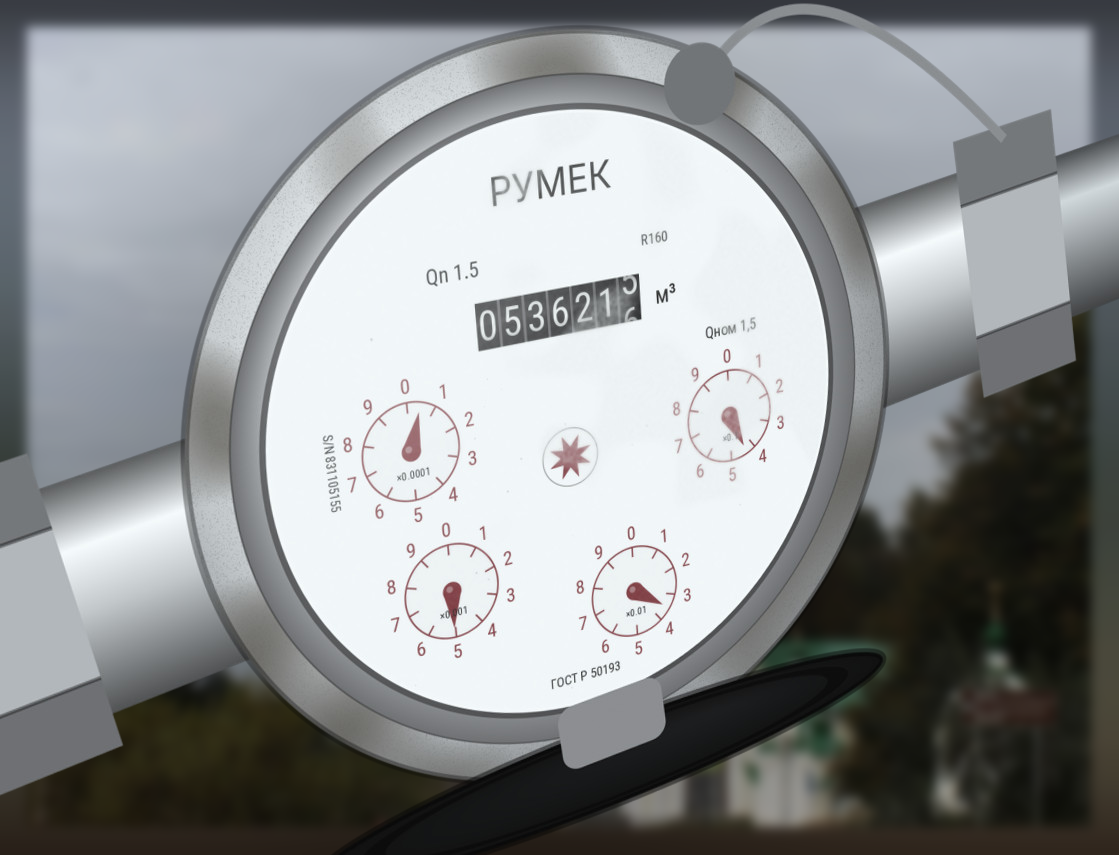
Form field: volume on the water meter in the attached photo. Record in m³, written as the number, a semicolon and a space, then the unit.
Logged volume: 536215.4350; m³
